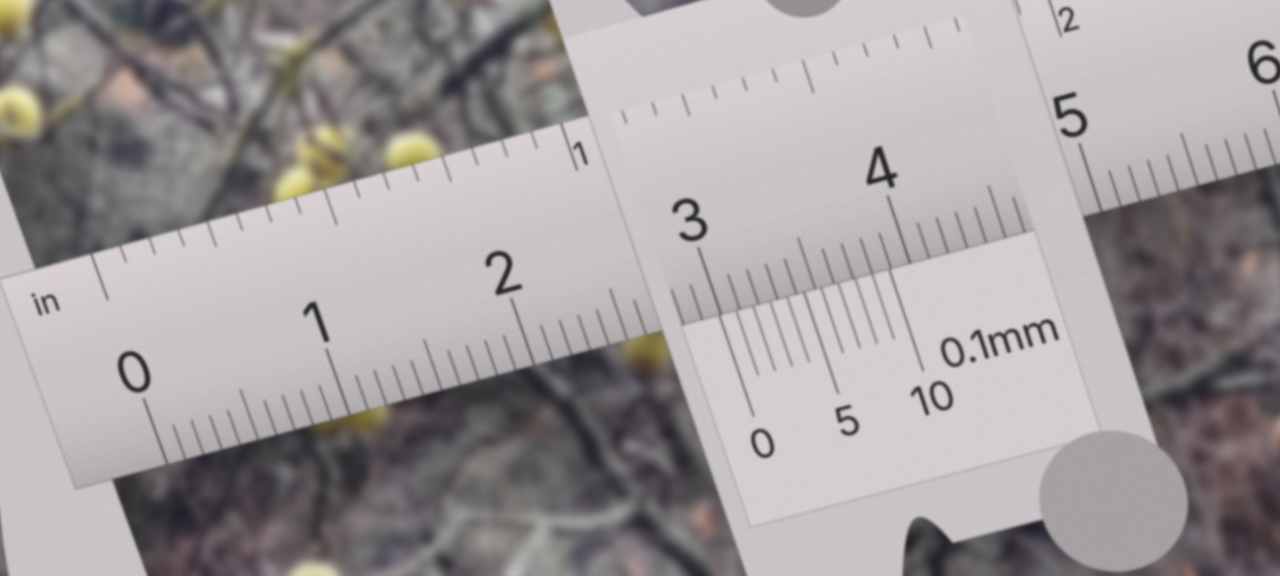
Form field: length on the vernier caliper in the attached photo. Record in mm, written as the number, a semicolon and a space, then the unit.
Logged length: 29.9; mm
